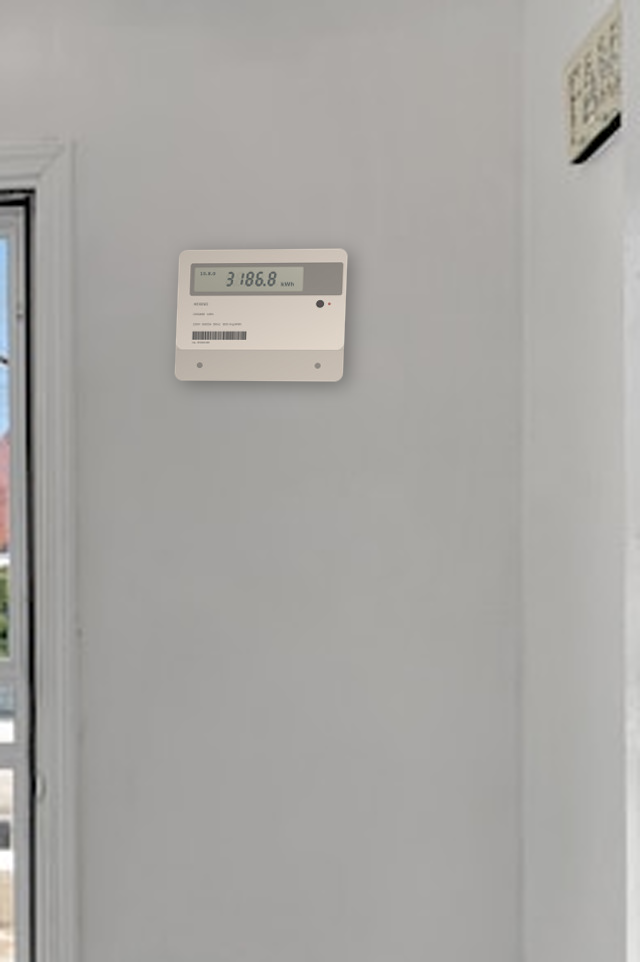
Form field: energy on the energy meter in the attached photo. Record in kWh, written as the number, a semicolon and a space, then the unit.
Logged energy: 3186.8; kWh
